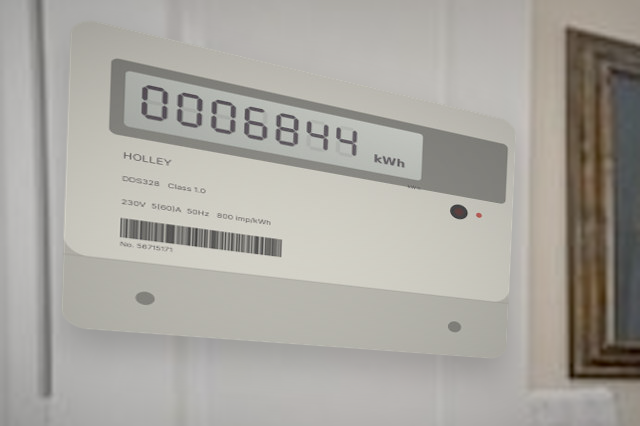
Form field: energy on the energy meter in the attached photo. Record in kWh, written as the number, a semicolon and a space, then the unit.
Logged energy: 6844; kWh
